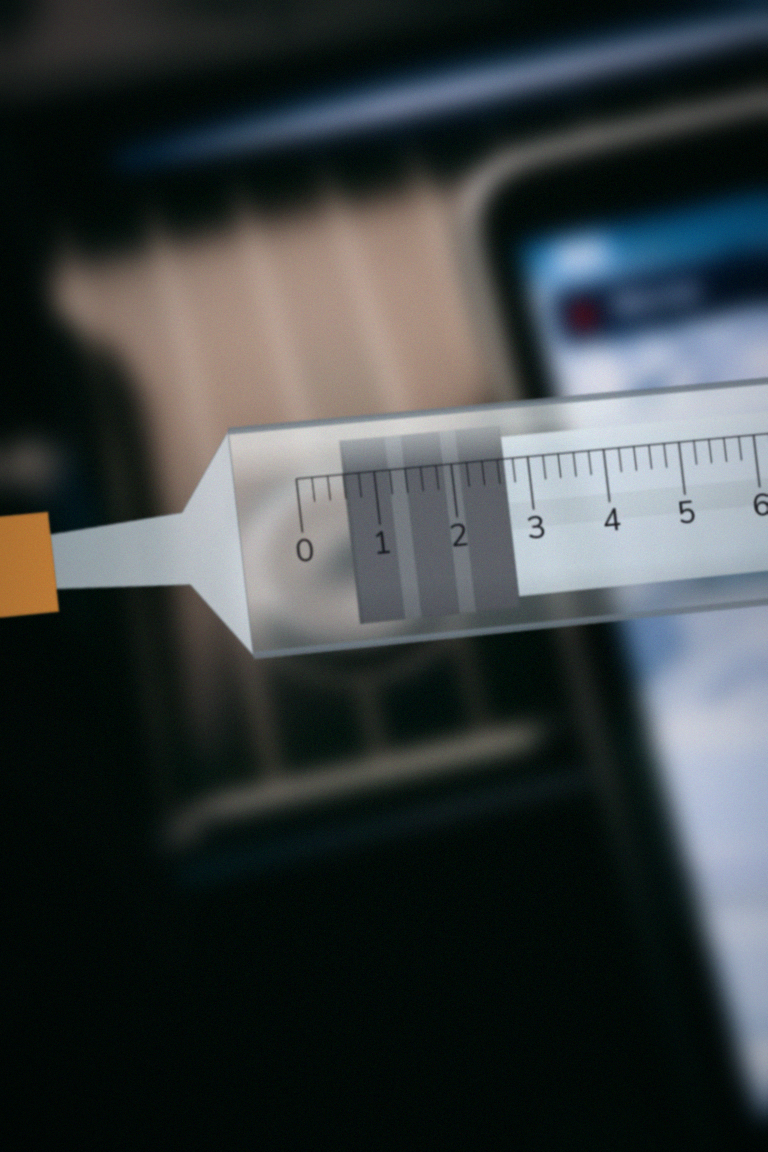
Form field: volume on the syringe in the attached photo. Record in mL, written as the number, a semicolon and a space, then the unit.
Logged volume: 0.6; mL
